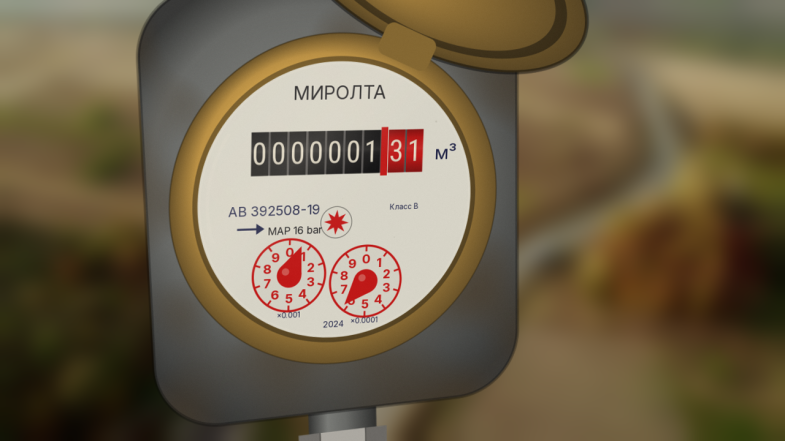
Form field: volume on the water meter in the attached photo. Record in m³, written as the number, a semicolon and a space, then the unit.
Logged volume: 1.3106; m³
